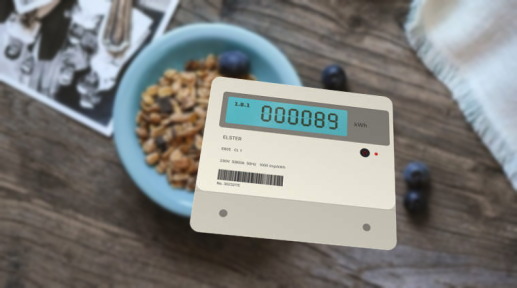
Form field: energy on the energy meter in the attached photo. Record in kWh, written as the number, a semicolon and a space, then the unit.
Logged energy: 89; kWh
